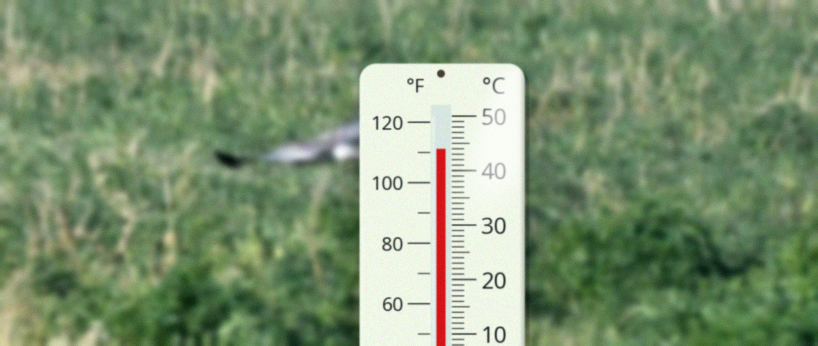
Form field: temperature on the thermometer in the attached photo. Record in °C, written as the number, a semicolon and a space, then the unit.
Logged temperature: 44; °C
